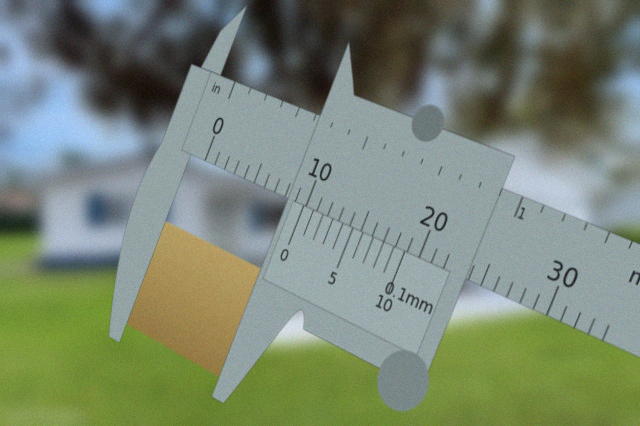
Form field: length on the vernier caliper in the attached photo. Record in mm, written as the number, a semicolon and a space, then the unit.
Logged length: 9.8; mm
